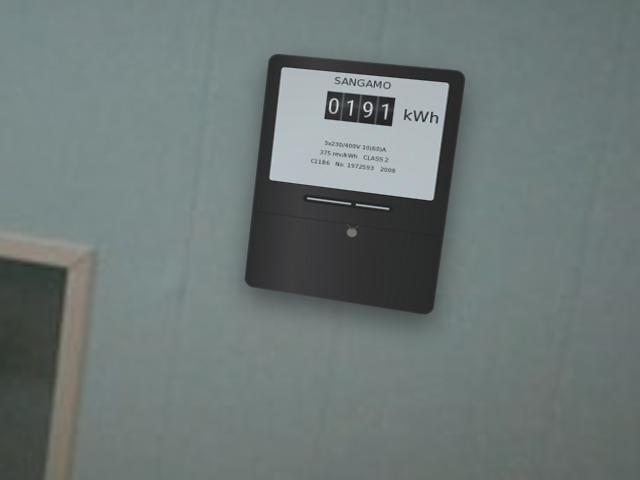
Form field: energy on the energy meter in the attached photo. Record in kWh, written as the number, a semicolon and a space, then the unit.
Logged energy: 191; kWh
